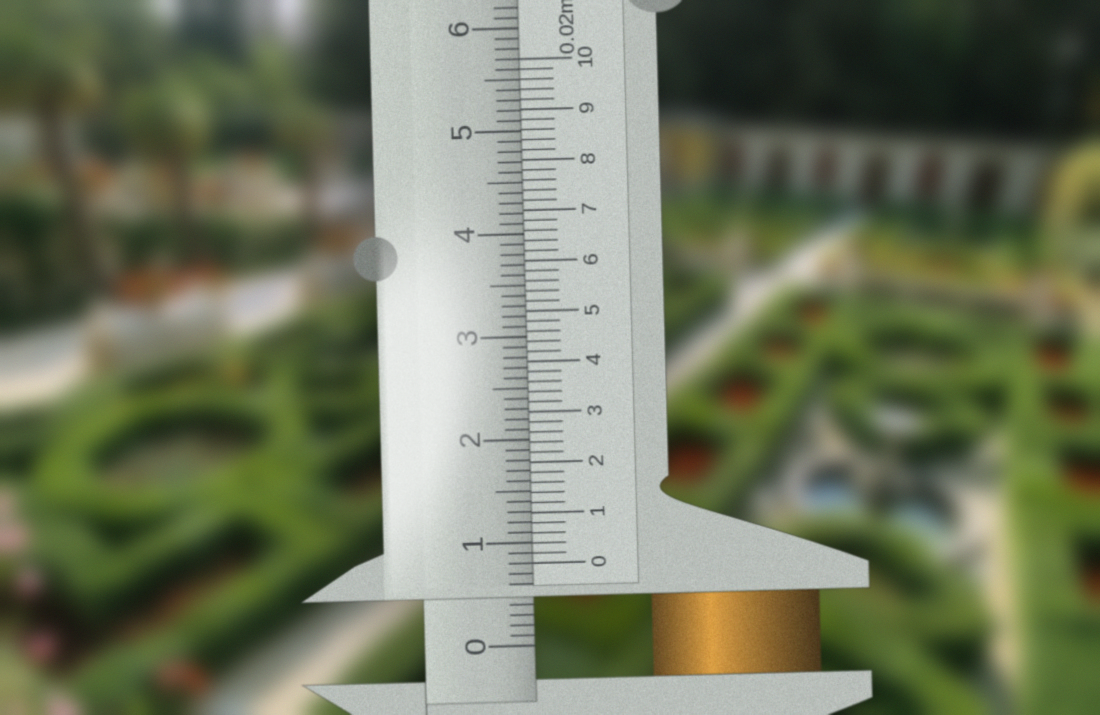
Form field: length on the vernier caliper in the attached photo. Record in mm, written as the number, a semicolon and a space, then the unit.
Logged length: 8.0; mm
